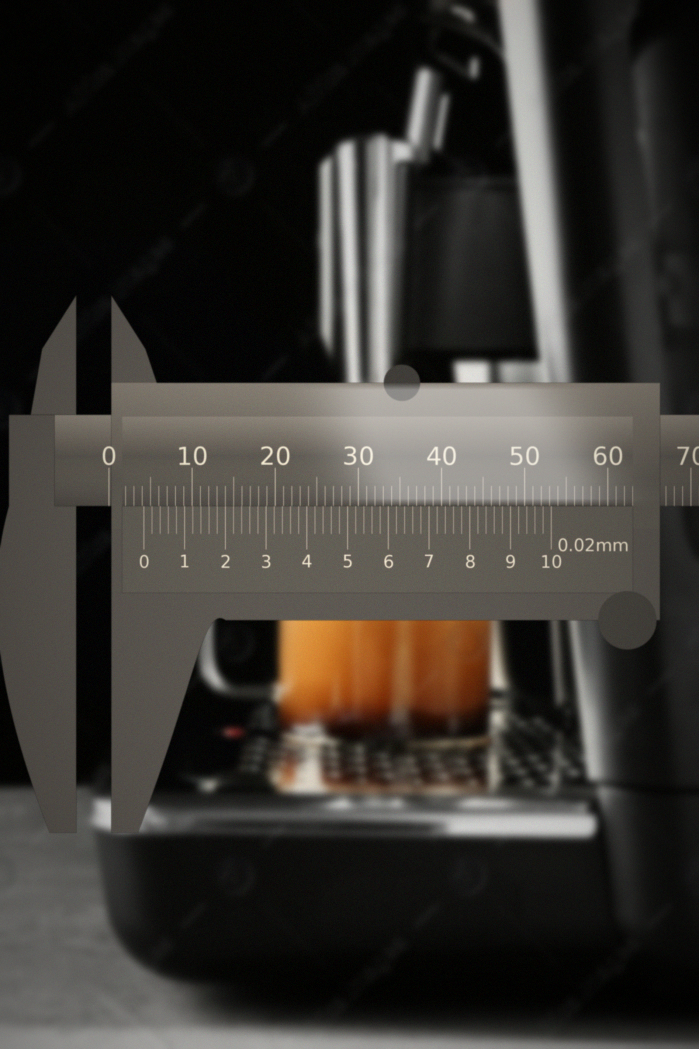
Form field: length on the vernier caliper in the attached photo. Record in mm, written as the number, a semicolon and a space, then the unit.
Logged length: 4.2; mm
